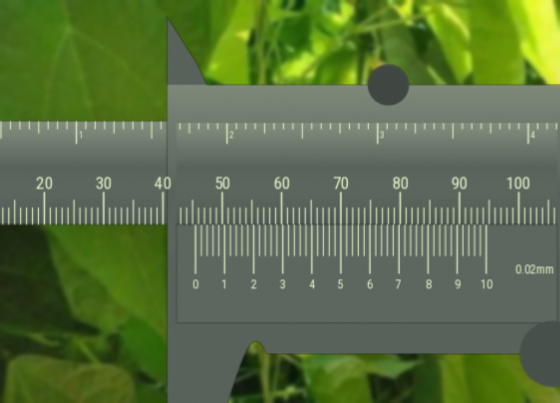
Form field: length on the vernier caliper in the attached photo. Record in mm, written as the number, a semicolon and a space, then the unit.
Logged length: 45.5; mm
